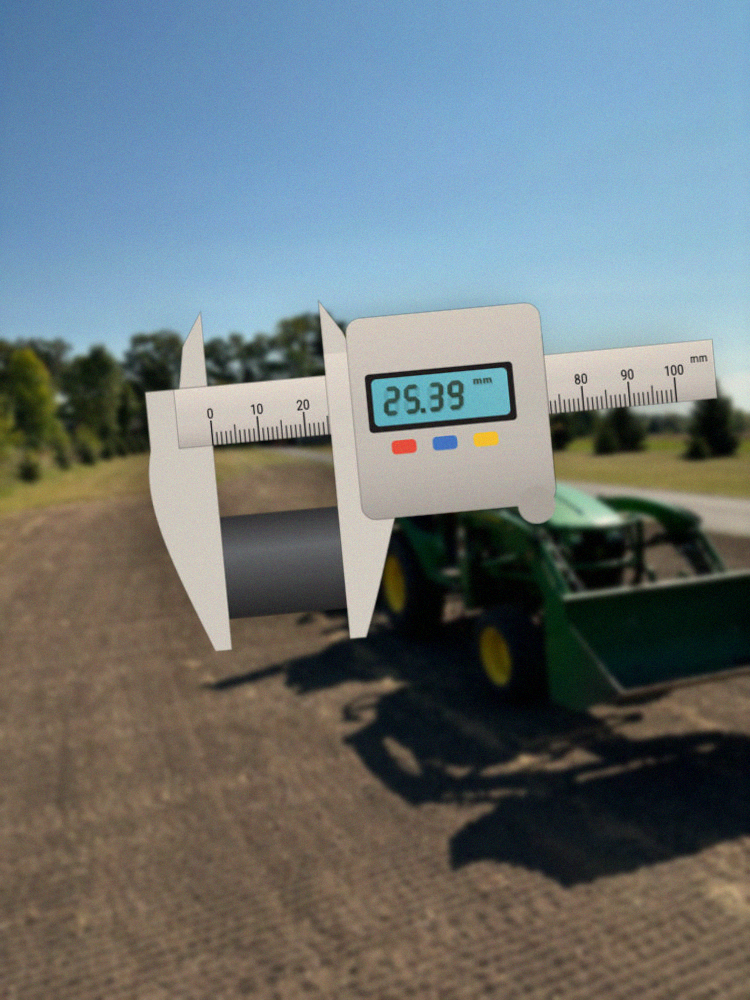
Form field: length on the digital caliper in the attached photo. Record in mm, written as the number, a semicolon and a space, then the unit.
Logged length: 25.39; mm
